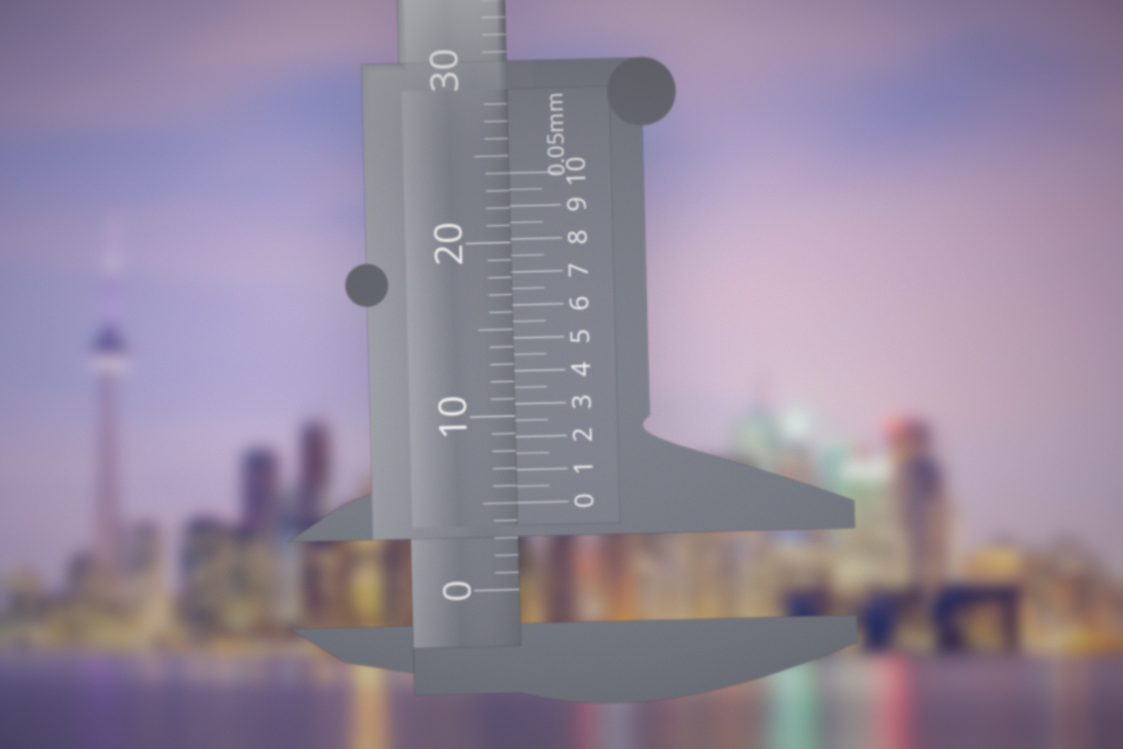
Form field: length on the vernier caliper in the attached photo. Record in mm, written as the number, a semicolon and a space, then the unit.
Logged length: 5.0; mm
